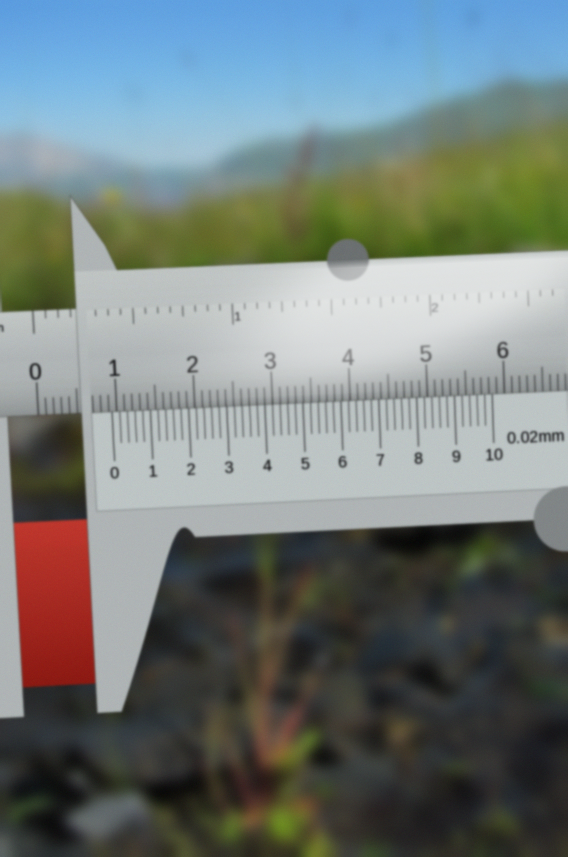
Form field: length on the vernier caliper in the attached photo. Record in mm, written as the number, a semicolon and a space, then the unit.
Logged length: 9.4; mm
